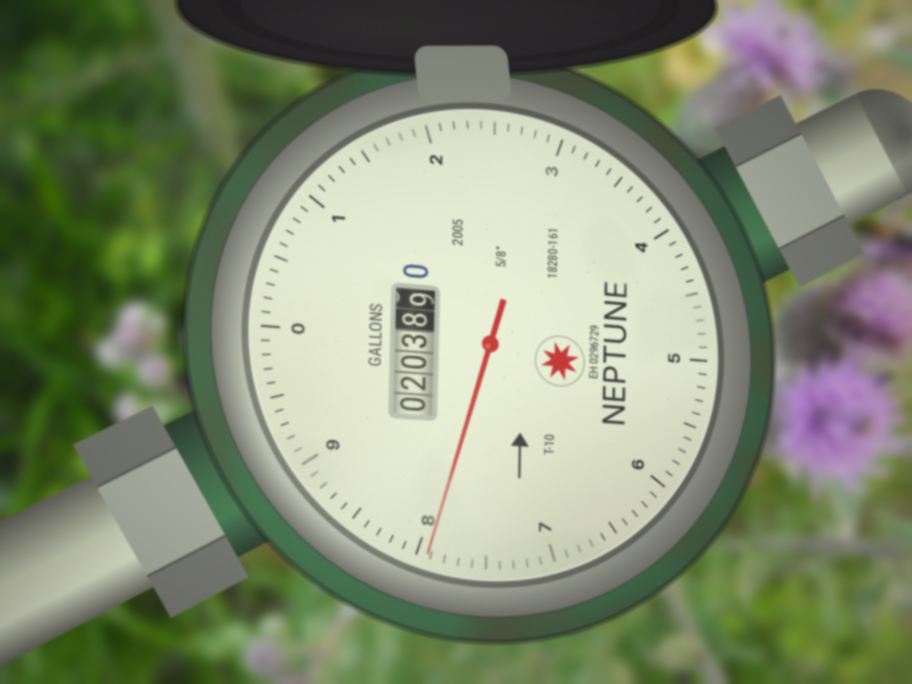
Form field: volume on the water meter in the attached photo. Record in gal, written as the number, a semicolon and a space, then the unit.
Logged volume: 203887.9; gal
